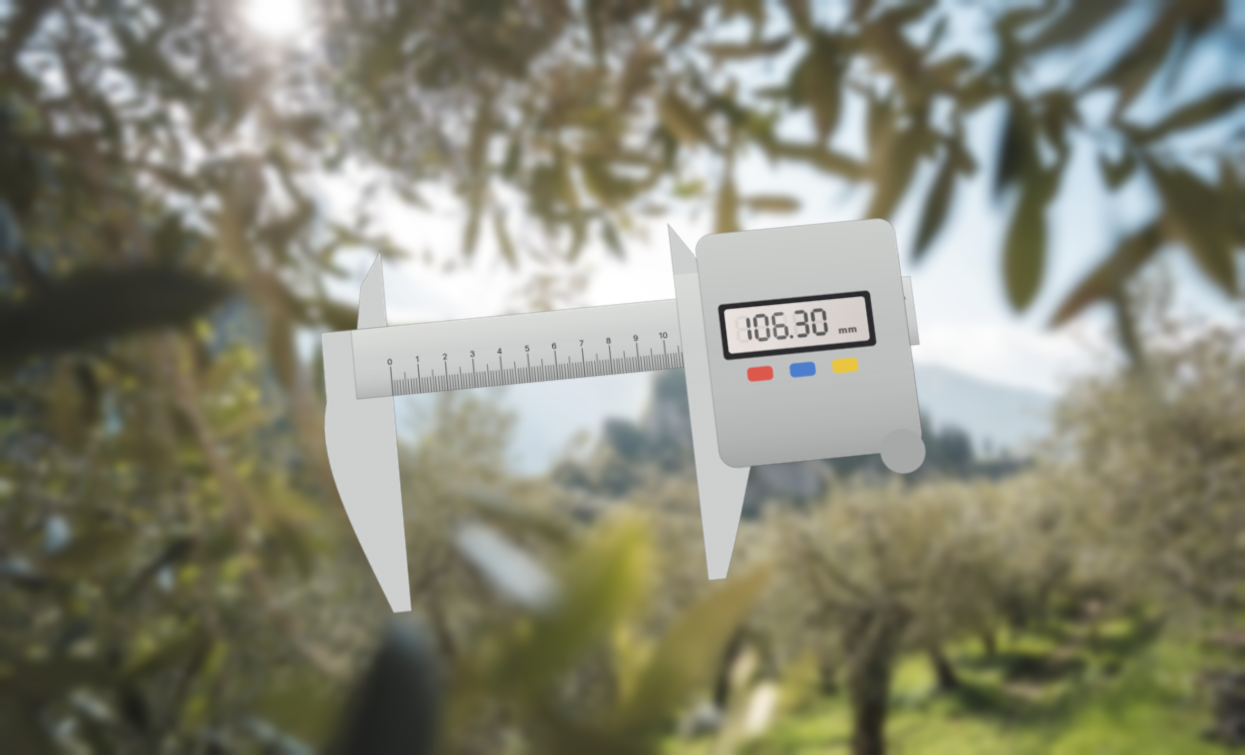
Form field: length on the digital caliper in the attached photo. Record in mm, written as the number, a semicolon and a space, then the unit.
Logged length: 106.30; mm
